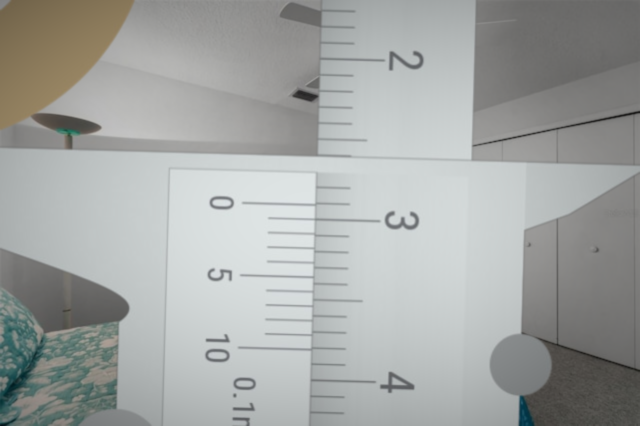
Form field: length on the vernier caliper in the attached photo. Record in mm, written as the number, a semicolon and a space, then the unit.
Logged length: 29.1; mm
